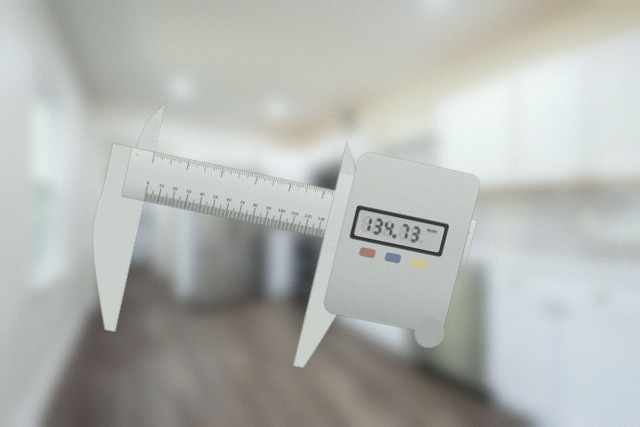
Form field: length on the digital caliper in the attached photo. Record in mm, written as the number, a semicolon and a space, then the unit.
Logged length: 134.73; mm
